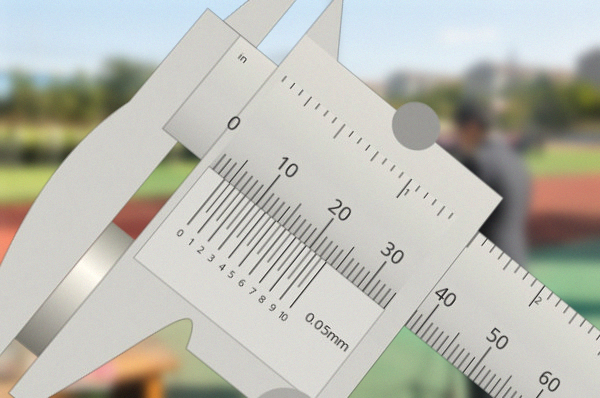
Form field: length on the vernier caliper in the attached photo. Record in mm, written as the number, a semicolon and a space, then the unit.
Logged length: 4.2; mm
